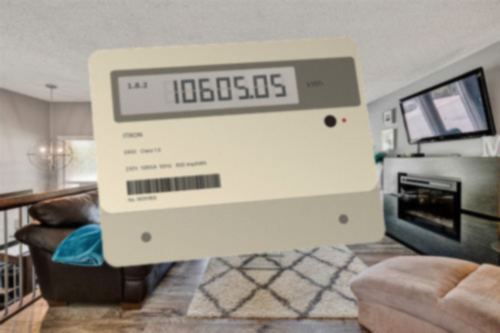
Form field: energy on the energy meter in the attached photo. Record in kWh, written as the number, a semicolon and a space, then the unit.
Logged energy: 10605.05; kWh
